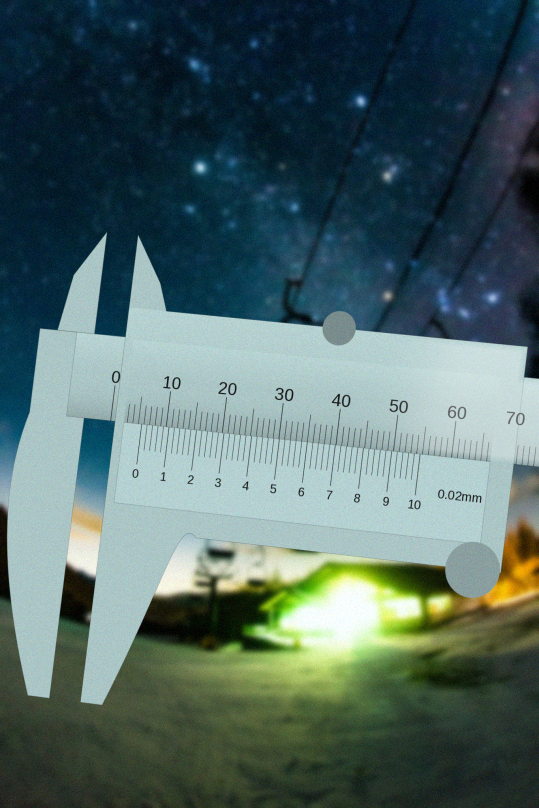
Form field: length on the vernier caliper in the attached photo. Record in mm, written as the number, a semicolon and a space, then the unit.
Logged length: 5.6; mm
